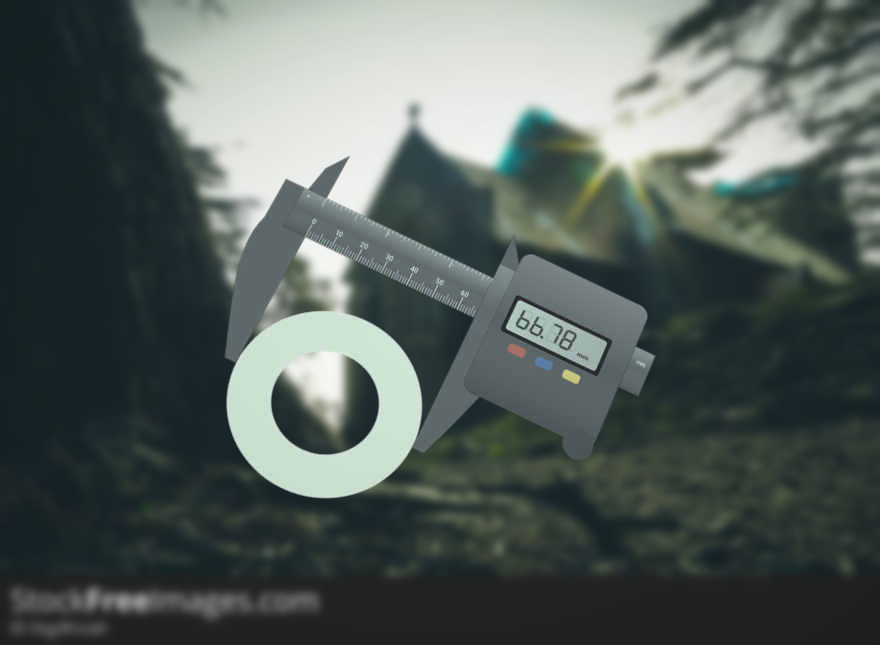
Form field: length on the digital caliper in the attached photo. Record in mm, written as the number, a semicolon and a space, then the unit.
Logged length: 66.78; mm
